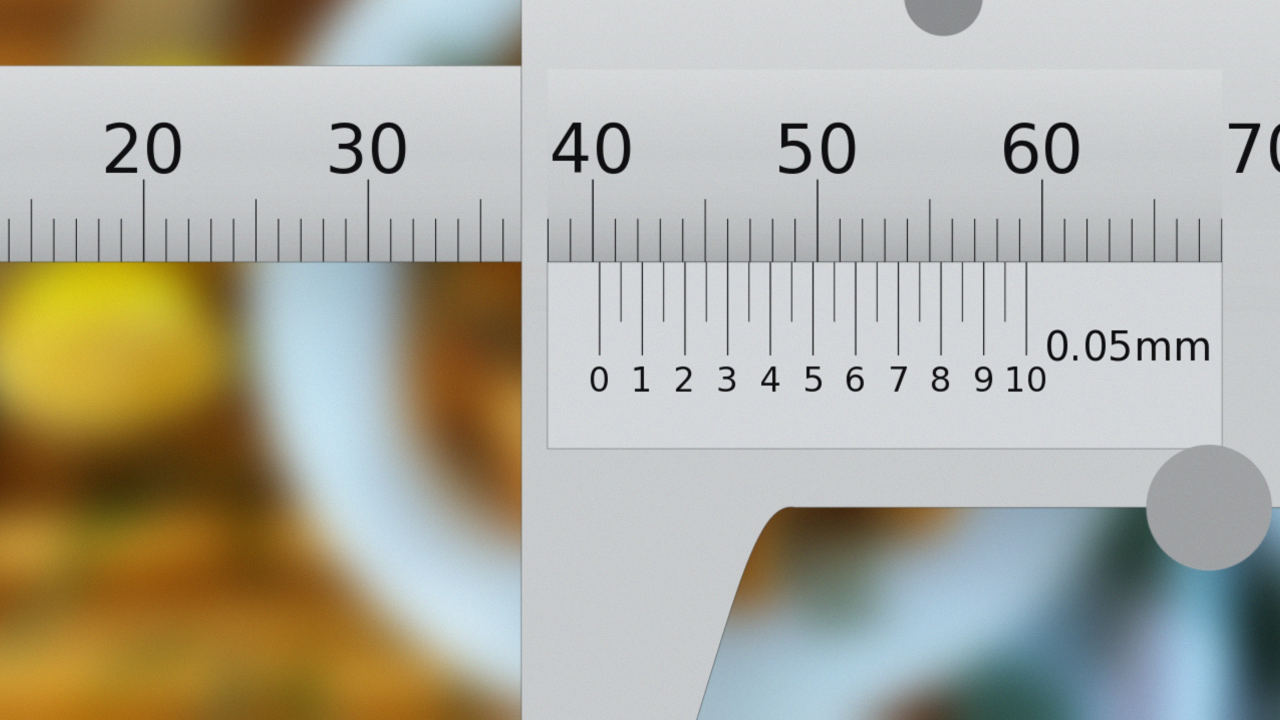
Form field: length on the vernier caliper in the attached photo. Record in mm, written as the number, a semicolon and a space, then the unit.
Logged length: 40.3; mm
